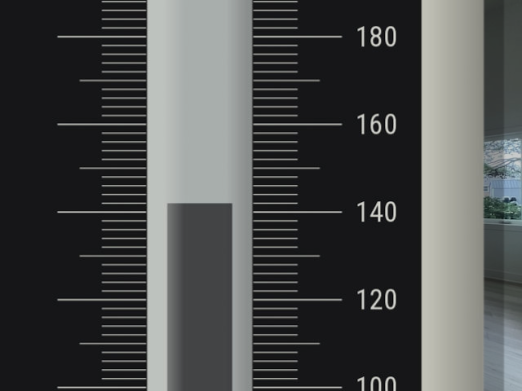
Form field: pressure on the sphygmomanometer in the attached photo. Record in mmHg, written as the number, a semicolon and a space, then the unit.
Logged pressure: 142; mmHg
